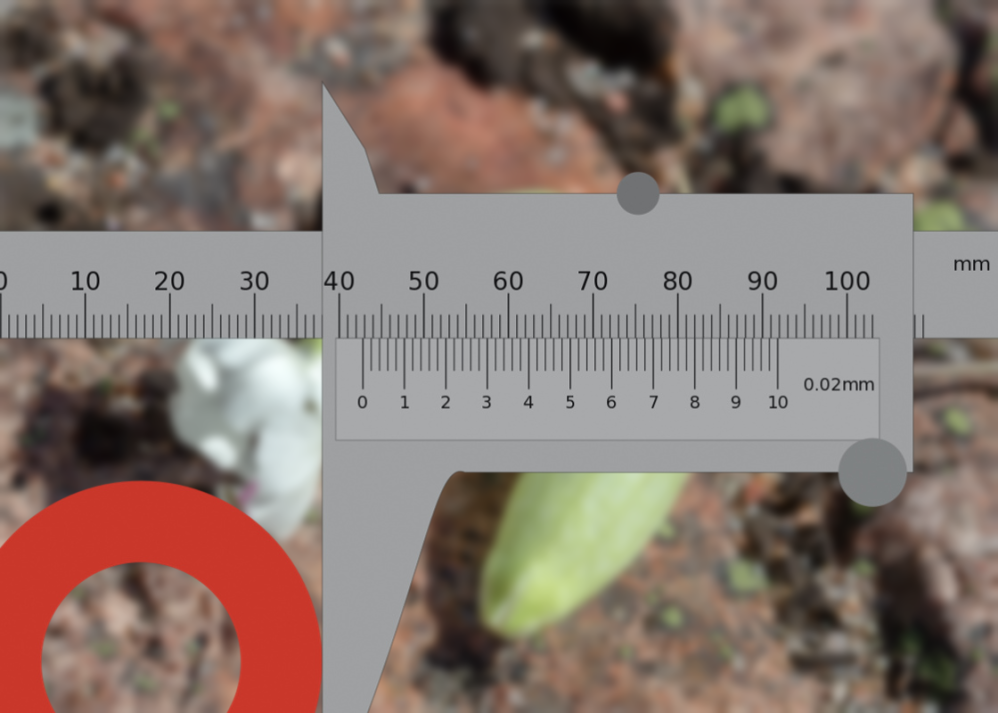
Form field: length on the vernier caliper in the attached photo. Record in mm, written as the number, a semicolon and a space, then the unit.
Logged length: 42.8; mm
